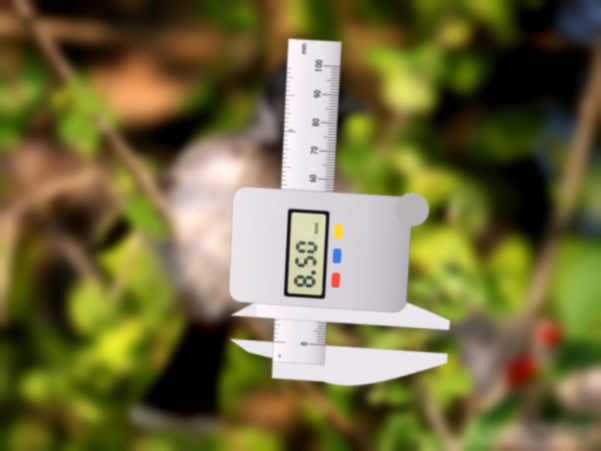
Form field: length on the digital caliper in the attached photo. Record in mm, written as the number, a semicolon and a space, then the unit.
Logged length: 8.50; mm
